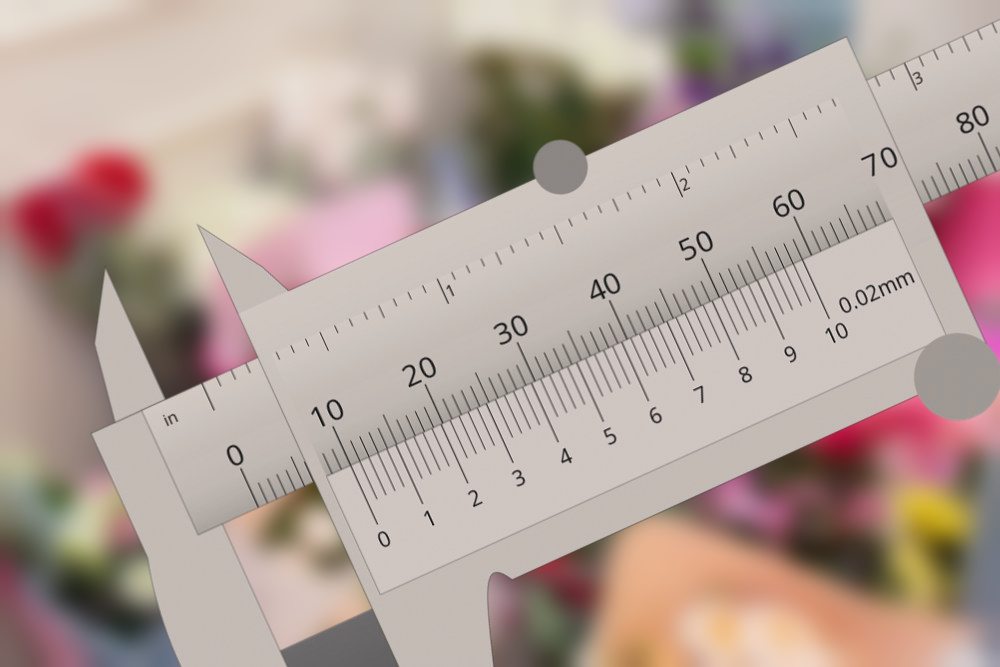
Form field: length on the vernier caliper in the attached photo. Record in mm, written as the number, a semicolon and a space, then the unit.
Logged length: 10.0; mm
